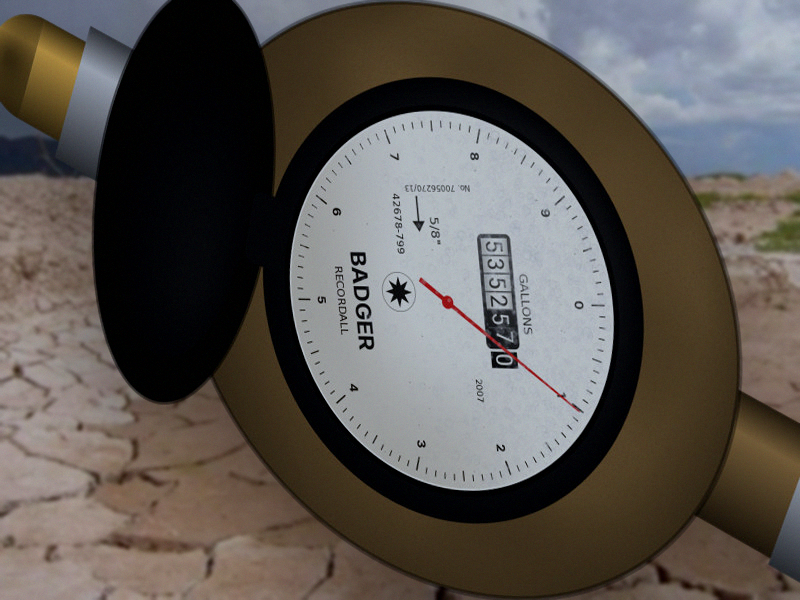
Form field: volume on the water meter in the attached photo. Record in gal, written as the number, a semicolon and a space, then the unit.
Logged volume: 5352571.0; gal
